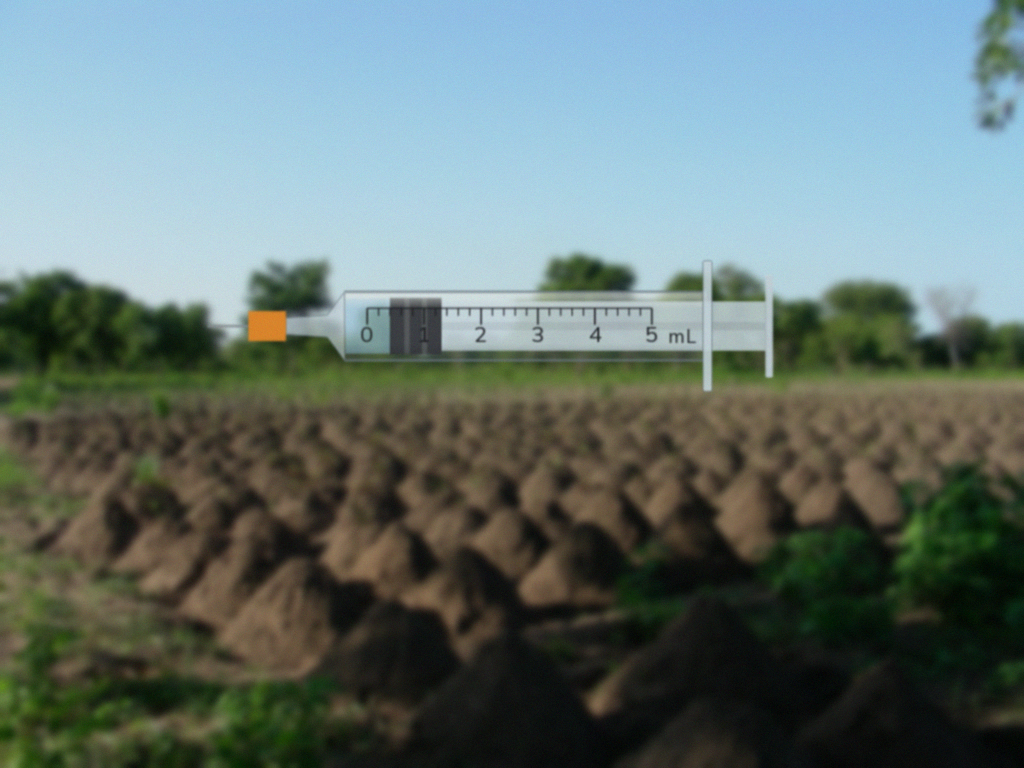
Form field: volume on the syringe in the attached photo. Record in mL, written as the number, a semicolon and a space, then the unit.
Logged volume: 0.4; mL
